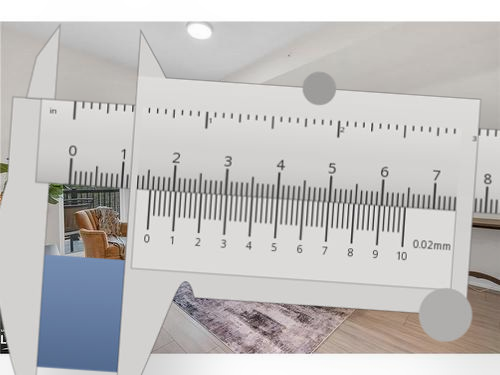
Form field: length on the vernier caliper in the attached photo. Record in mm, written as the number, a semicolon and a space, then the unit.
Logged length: 15.5; mm
